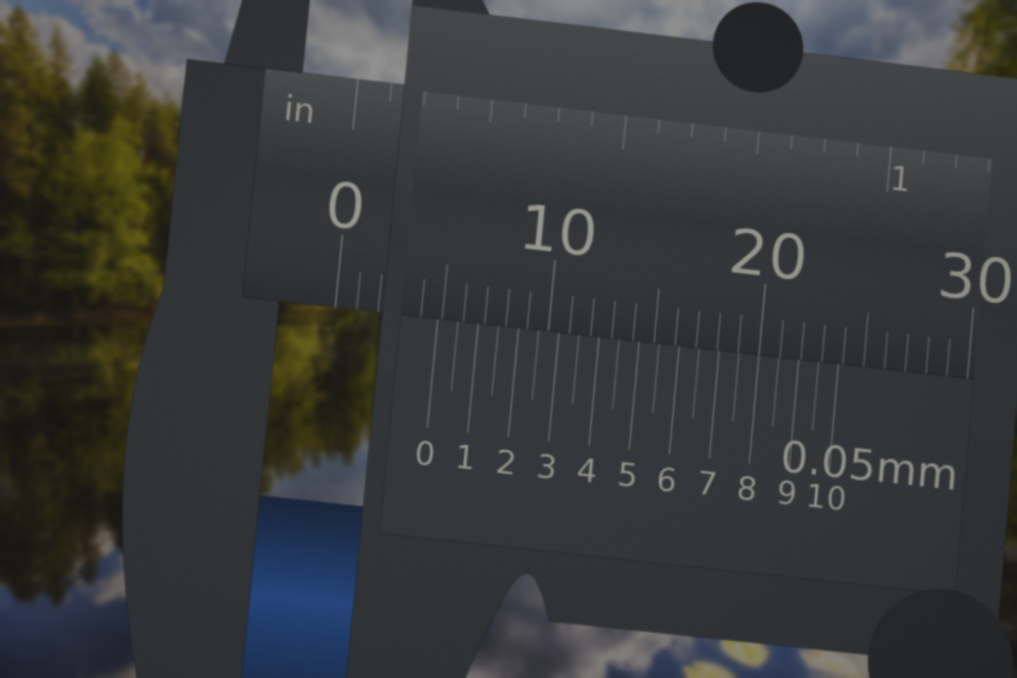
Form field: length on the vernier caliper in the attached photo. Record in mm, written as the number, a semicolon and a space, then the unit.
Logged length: 4.8; mm
